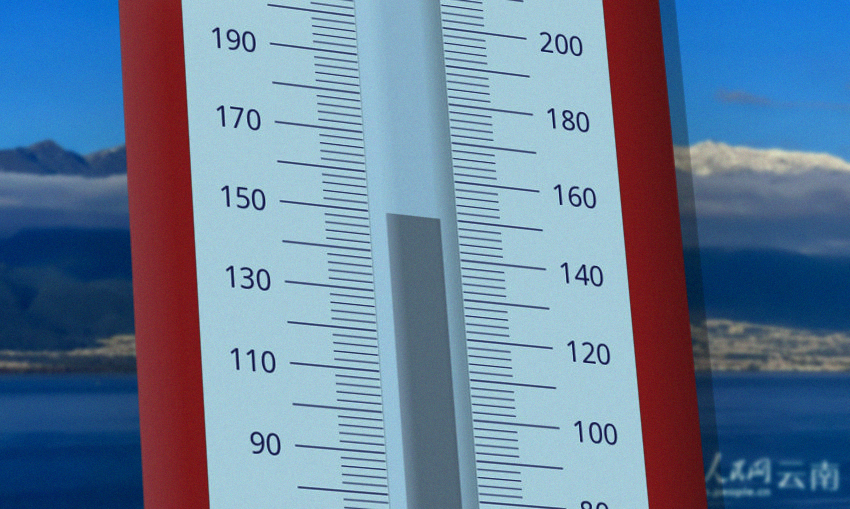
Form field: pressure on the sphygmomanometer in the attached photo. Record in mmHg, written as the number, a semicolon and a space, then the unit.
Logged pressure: 150; mmHg
